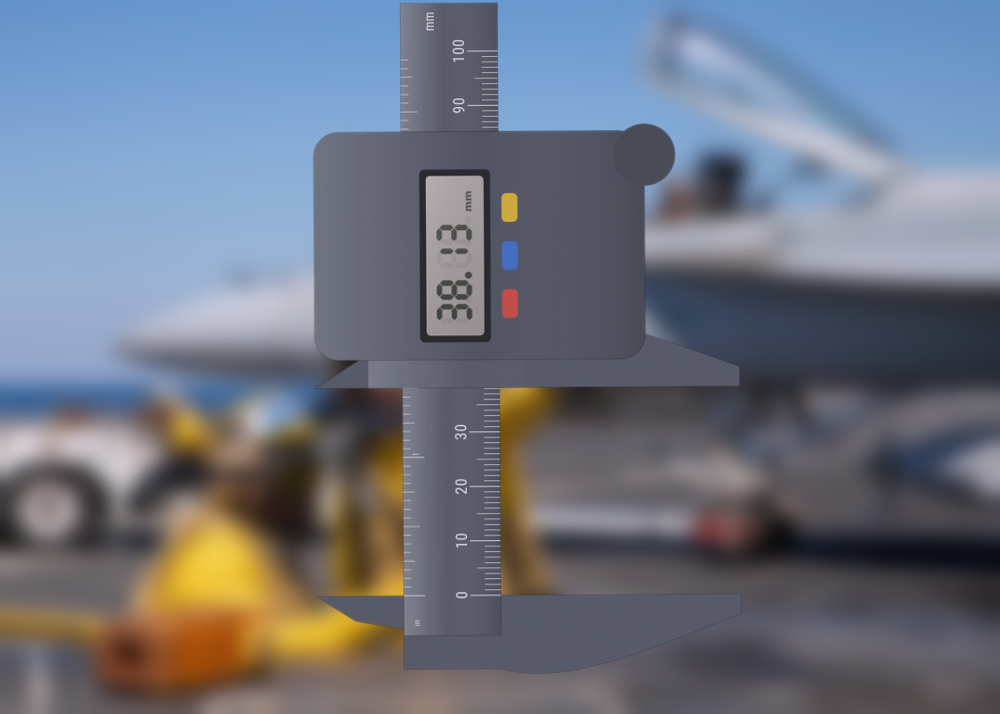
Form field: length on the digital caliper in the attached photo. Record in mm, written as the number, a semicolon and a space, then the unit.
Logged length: 38.13; mm
